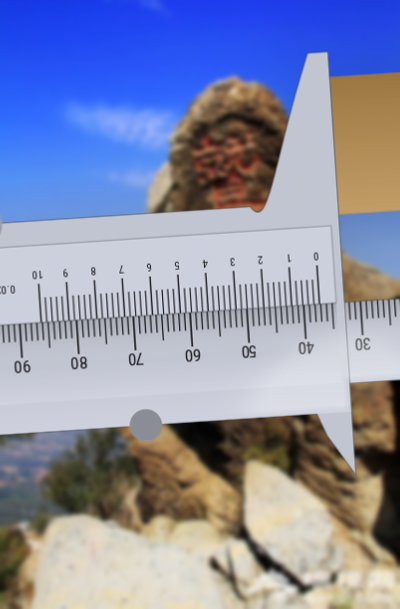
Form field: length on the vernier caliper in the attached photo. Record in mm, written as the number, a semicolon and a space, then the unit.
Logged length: 37.2; mm
